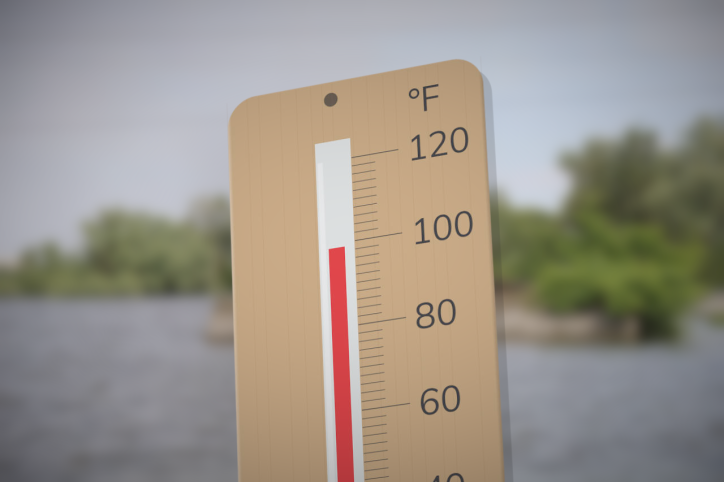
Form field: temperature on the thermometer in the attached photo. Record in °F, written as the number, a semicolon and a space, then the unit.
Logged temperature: 99; °F
